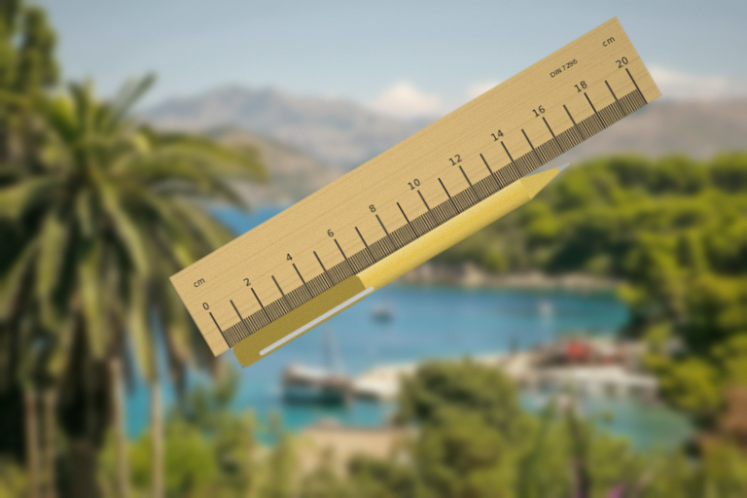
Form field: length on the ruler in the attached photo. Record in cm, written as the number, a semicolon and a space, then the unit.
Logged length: 16; cm
